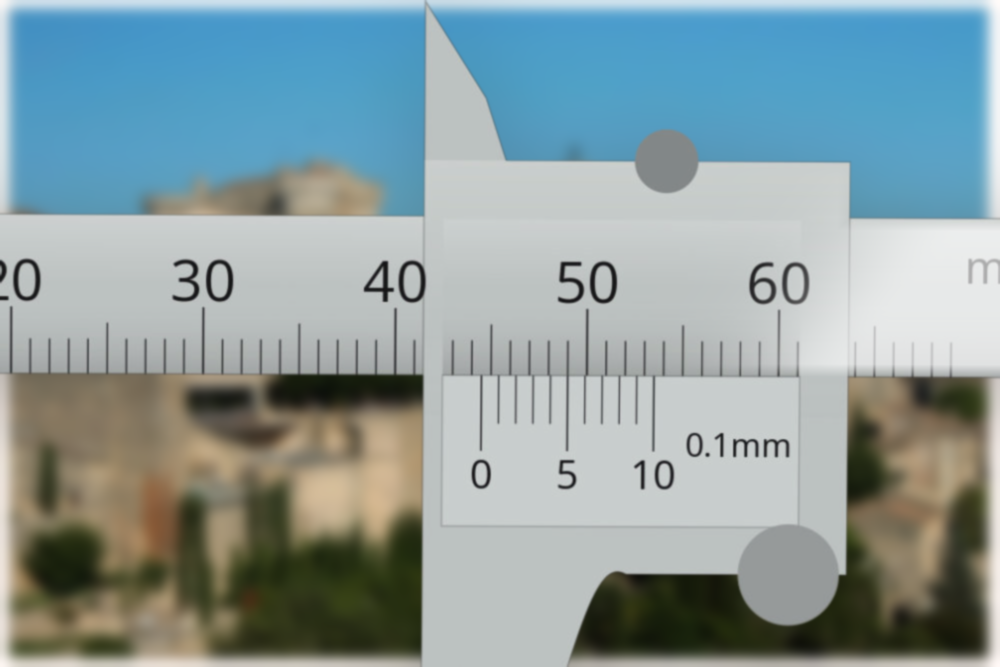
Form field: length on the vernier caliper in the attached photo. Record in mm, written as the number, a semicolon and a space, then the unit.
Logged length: 44.5; mm
